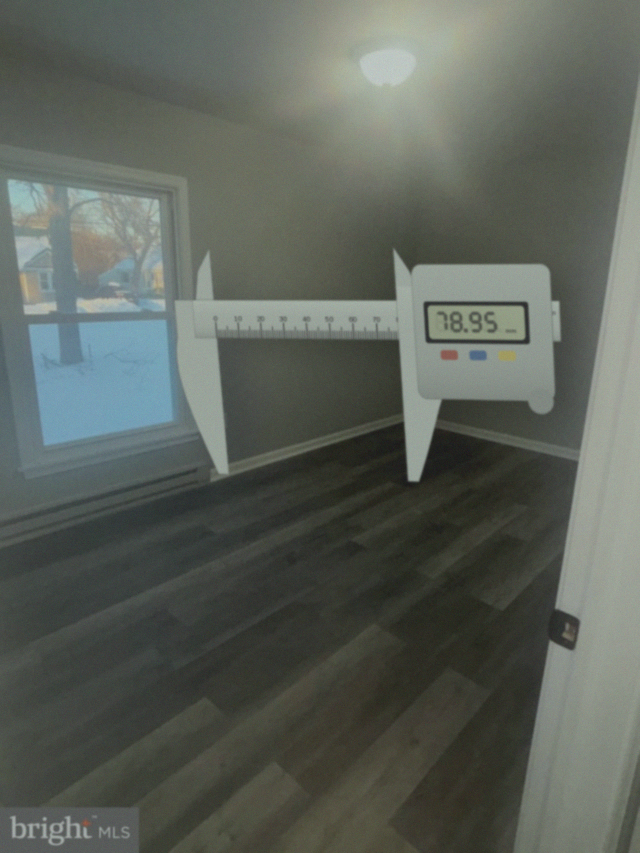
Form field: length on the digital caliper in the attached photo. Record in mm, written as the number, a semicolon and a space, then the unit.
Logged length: 78.95; mm
